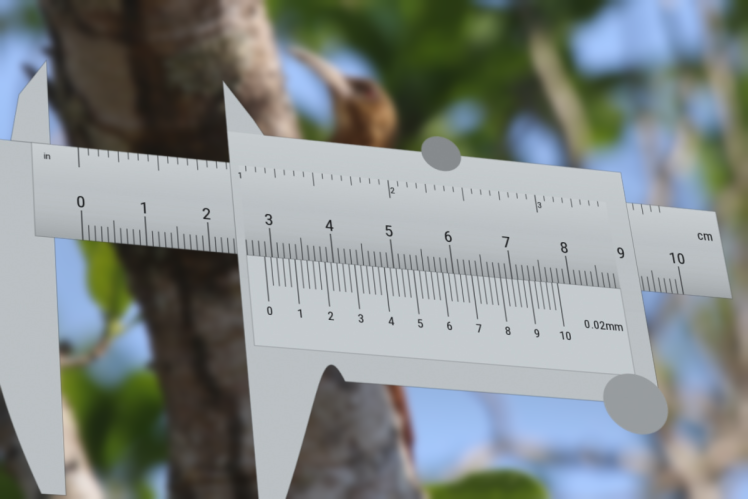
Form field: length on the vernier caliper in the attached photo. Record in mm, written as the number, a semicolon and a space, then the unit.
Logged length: 28.8; mm
